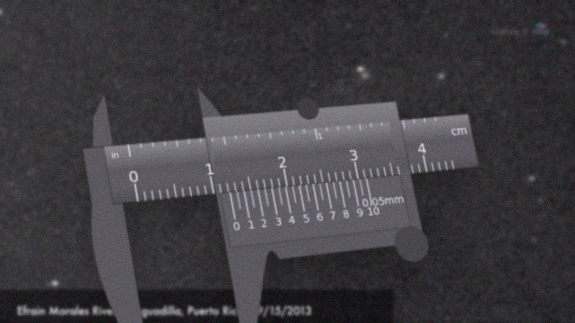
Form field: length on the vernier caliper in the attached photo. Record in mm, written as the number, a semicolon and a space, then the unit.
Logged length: 12.2; mm
